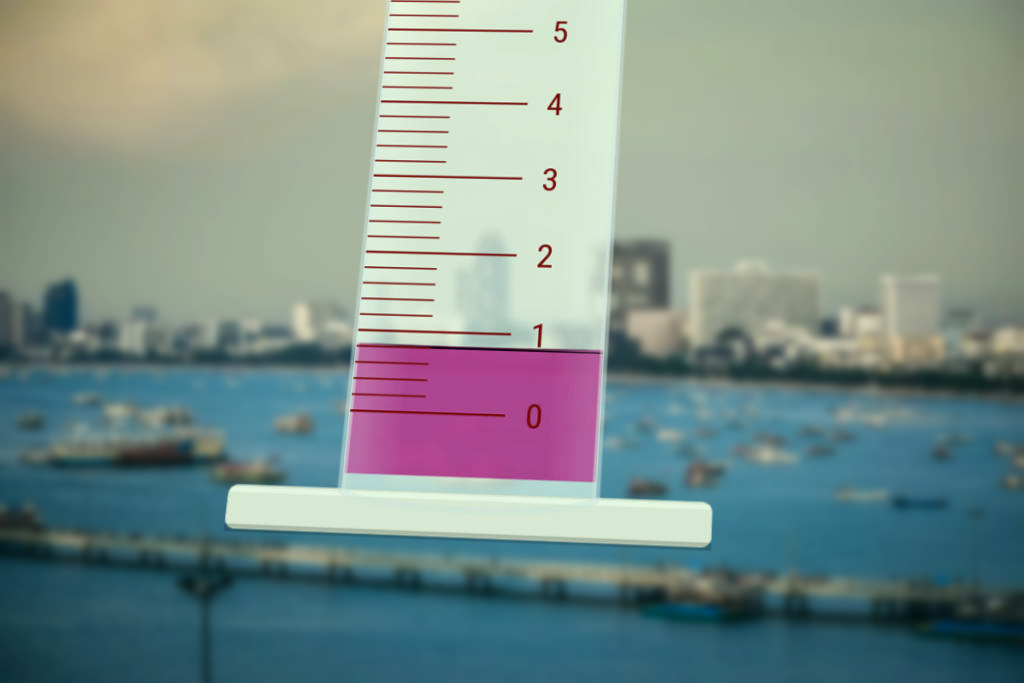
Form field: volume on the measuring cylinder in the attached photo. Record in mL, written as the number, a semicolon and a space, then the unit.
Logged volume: 0.8; mL
